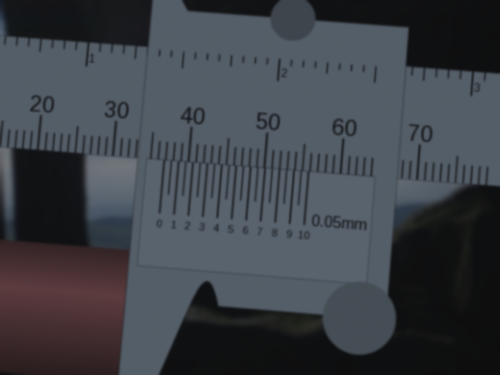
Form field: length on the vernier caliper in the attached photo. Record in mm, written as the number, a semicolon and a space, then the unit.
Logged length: 36.8; mm
